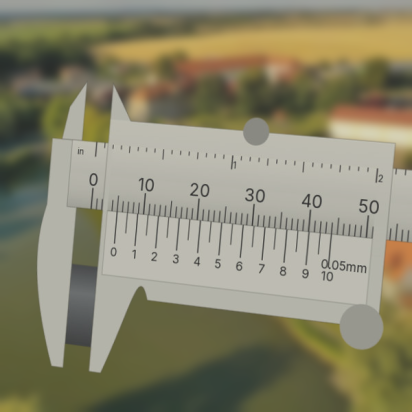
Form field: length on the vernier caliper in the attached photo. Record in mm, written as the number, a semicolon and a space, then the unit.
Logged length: 5.0; mm
